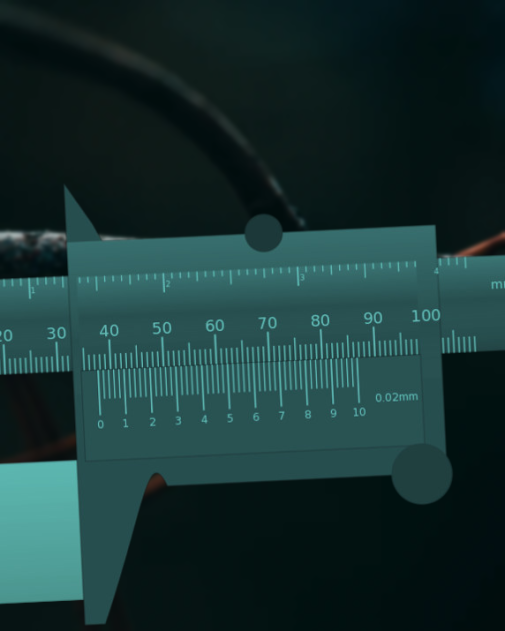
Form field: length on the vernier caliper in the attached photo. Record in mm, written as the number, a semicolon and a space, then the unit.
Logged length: 37.6; mm
